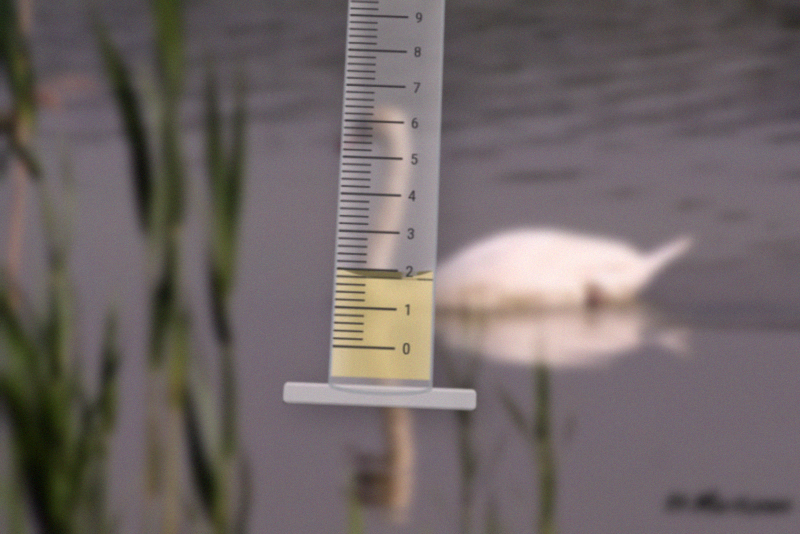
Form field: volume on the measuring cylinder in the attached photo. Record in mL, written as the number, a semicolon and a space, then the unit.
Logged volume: 1.8; mL
